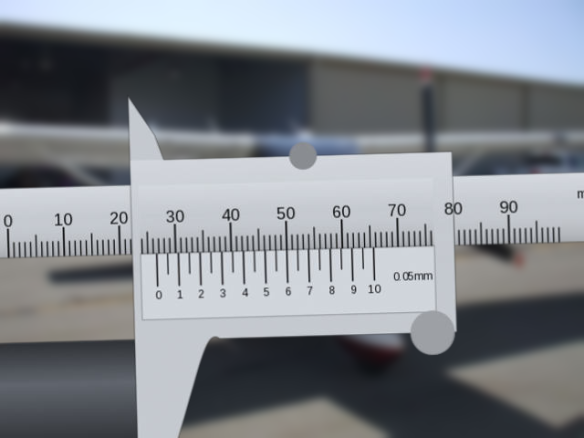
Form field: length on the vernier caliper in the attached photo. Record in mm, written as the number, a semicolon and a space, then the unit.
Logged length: 26.6; mm
